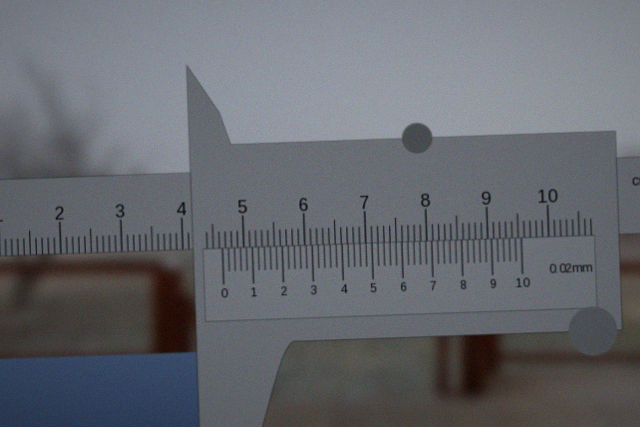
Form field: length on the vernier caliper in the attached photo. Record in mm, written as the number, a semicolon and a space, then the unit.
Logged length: 46.5; mm
